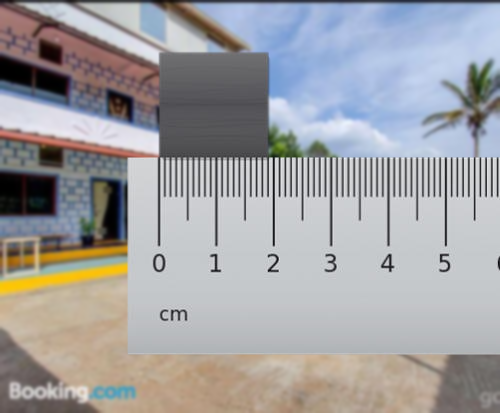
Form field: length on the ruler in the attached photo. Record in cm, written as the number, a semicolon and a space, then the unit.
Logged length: 1.9; cm
